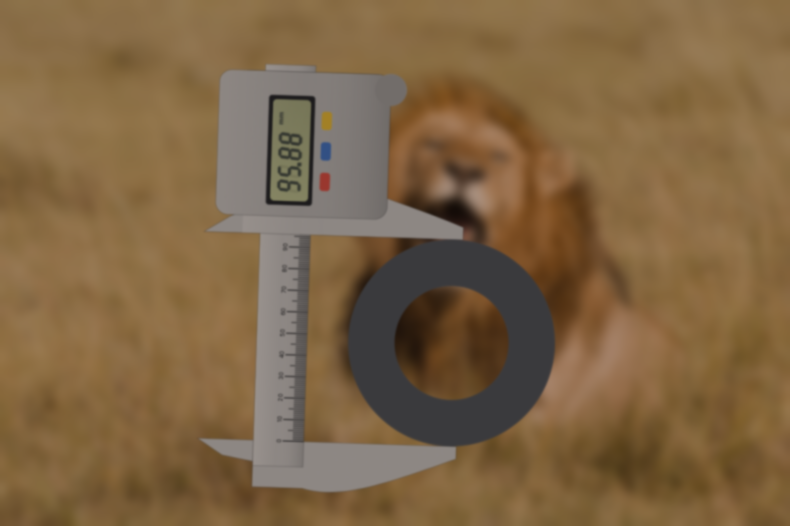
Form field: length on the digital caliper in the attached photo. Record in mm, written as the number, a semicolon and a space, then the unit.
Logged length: 95.88; mm
